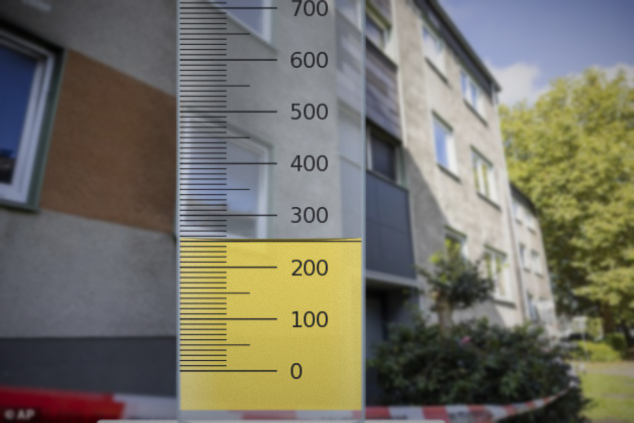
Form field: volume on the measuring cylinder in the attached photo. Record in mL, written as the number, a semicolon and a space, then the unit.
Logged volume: 250; mL
